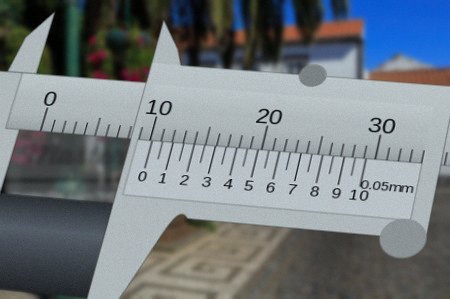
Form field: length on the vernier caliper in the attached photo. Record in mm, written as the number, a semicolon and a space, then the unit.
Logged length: 10.2; mm
